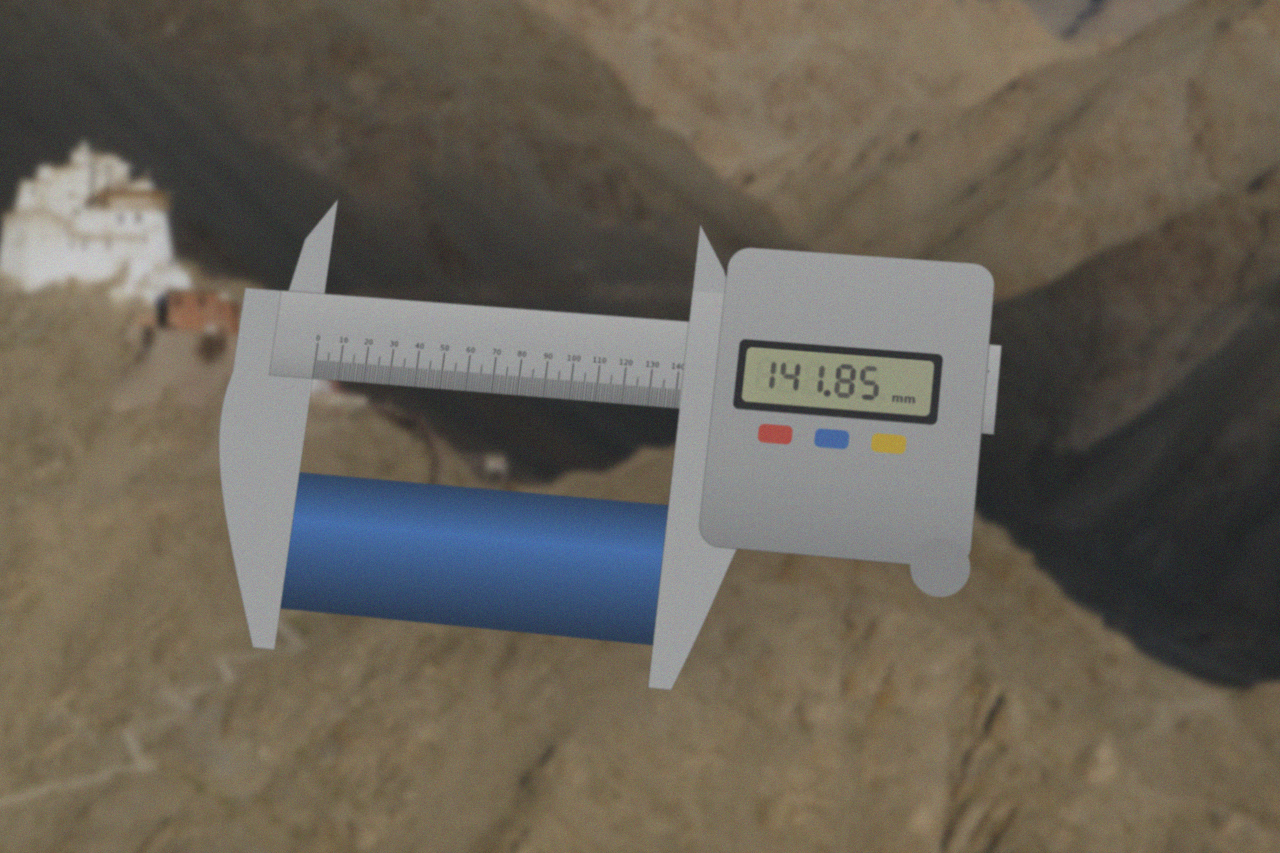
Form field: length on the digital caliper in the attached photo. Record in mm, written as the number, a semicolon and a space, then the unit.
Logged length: 141.85; mm
